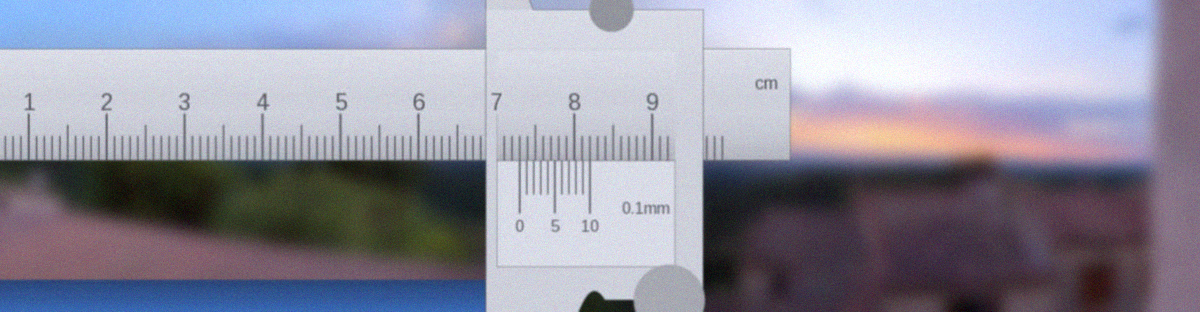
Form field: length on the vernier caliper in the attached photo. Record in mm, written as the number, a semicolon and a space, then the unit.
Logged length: 73.0; mm
